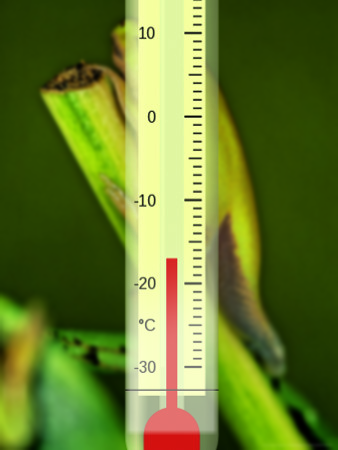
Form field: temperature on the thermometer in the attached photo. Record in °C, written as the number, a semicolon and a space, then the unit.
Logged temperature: -17; °C
